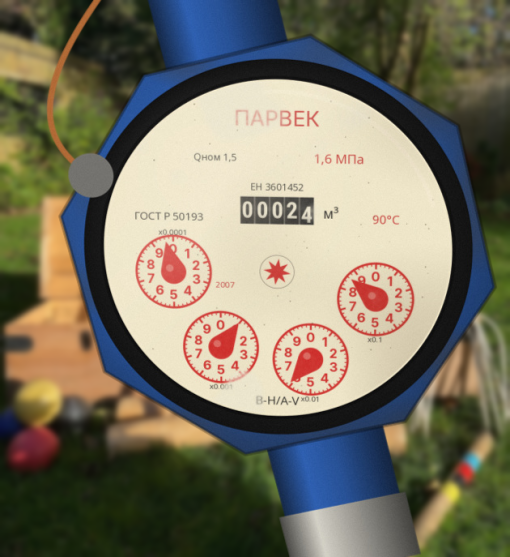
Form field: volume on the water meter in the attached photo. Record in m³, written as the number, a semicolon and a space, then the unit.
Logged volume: 23.8609; m³
